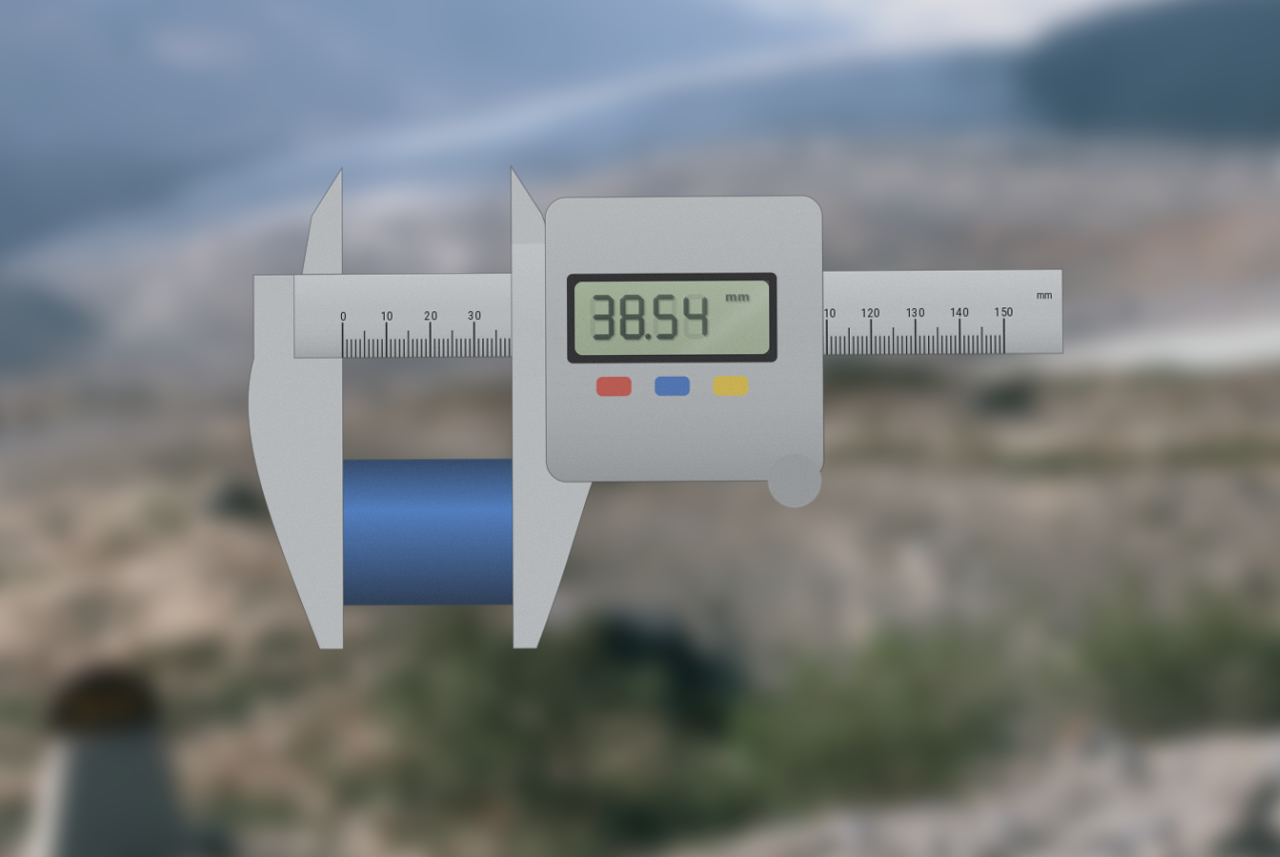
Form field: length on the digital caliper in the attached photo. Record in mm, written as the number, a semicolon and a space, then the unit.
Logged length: 38.54; mm
